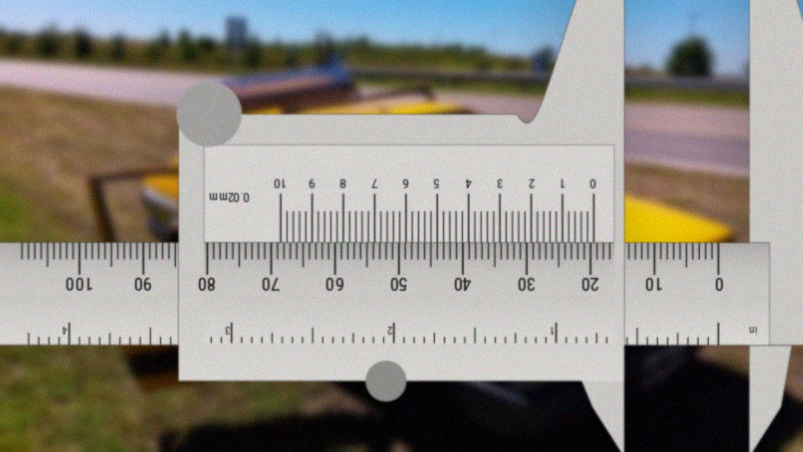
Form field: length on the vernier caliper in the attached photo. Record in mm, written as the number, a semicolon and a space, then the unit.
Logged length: 19.5; mm
